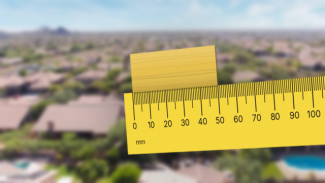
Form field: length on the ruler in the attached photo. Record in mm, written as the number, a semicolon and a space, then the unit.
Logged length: 50; mm
